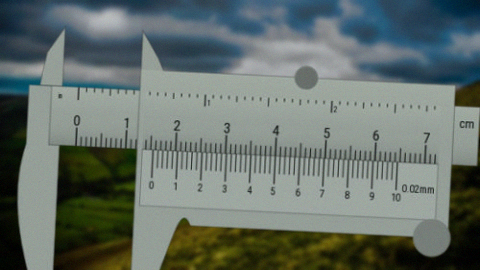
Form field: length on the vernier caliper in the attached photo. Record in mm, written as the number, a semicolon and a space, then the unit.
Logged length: 15.5; mm
